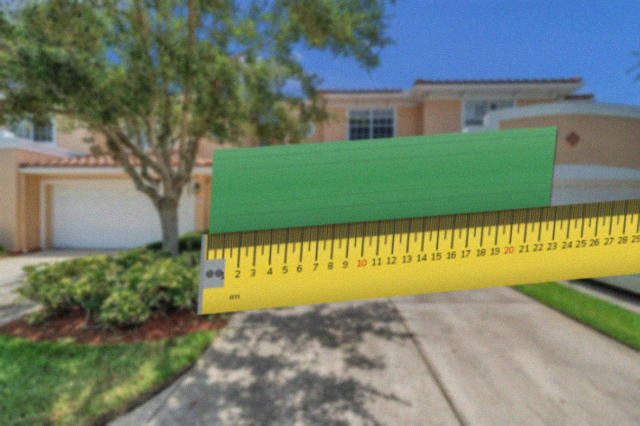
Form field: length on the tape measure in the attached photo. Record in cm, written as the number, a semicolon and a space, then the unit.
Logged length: 22.5; cm
